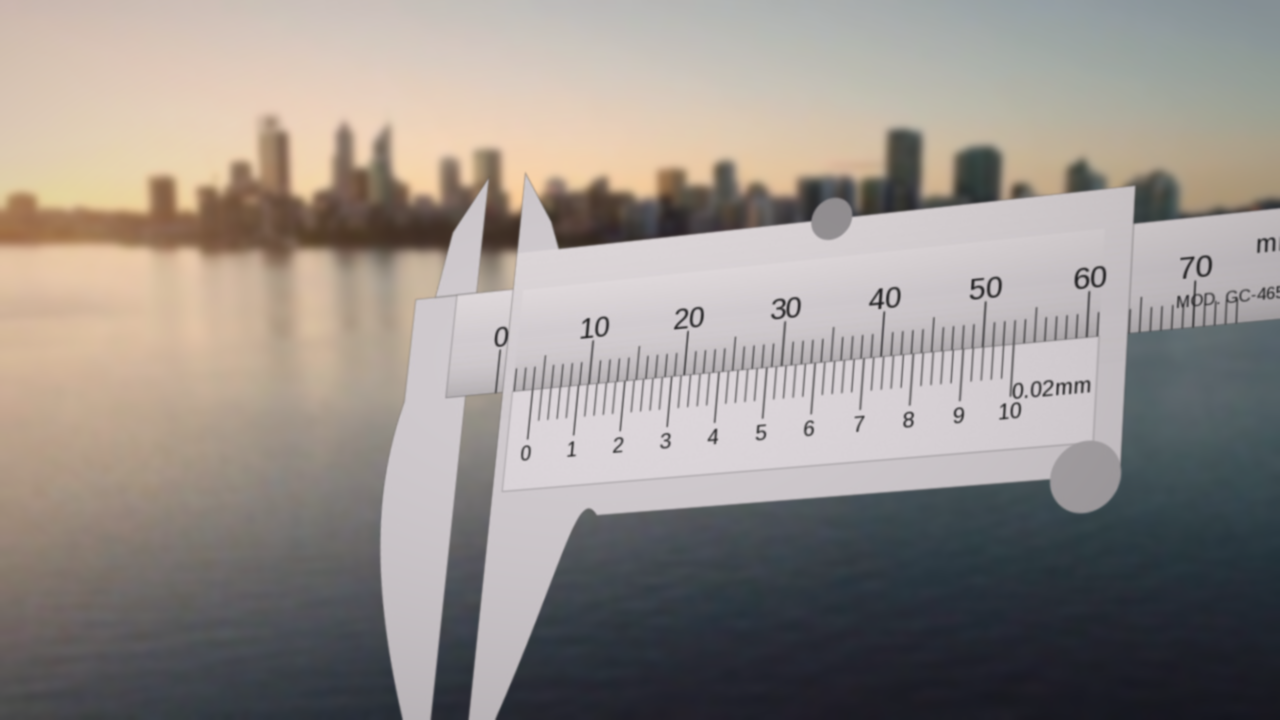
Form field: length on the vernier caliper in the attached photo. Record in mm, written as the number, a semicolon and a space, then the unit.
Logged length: 4.0; mm
